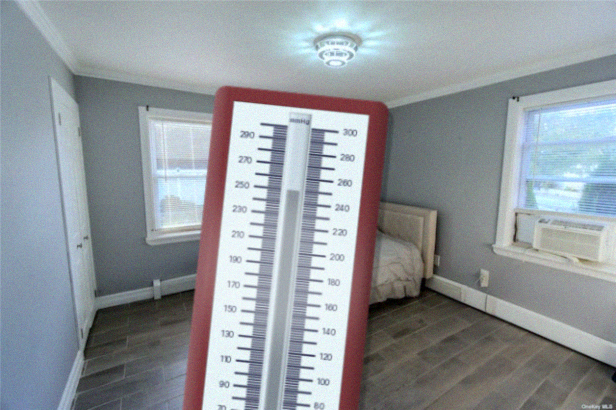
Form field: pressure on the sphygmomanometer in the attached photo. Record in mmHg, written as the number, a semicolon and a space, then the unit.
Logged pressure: 250; mmHg
